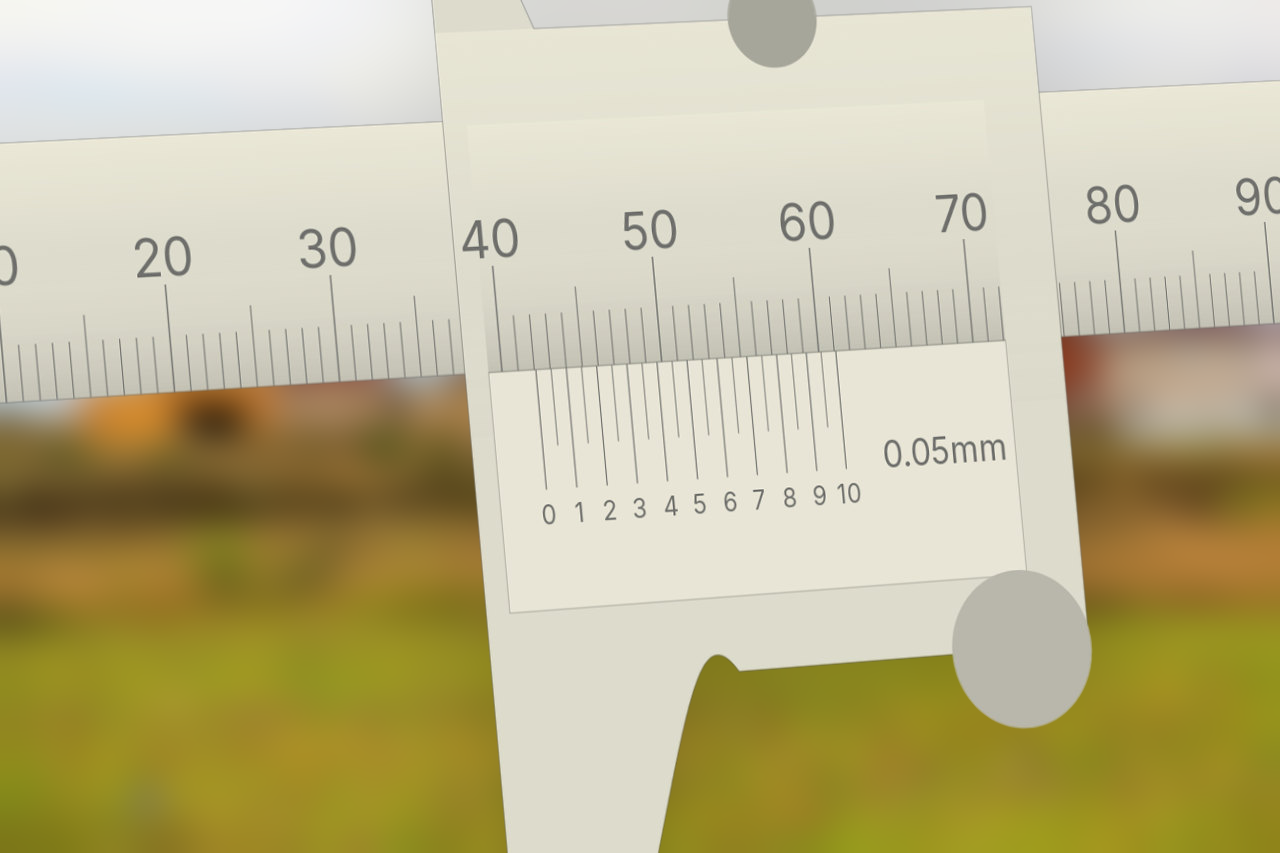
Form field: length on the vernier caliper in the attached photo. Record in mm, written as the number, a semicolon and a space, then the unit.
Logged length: 42.1; mm
